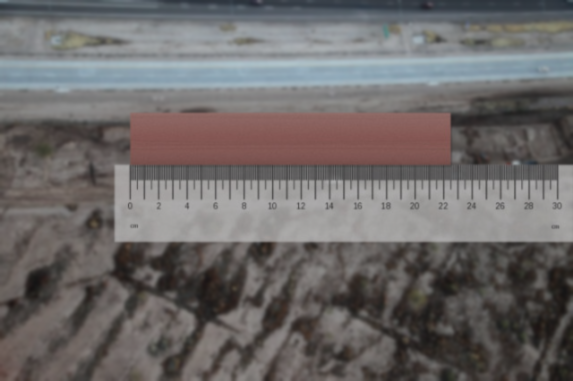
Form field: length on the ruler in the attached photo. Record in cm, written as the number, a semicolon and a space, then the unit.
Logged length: 22.5; cm
